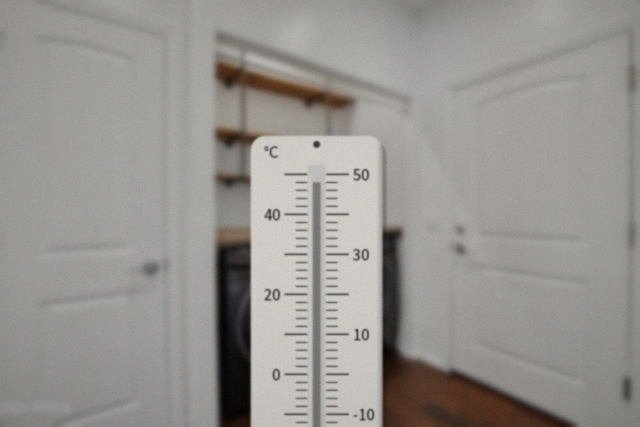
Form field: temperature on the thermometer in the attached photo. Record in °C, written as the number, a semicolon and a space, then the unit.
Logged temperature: 48; °C
